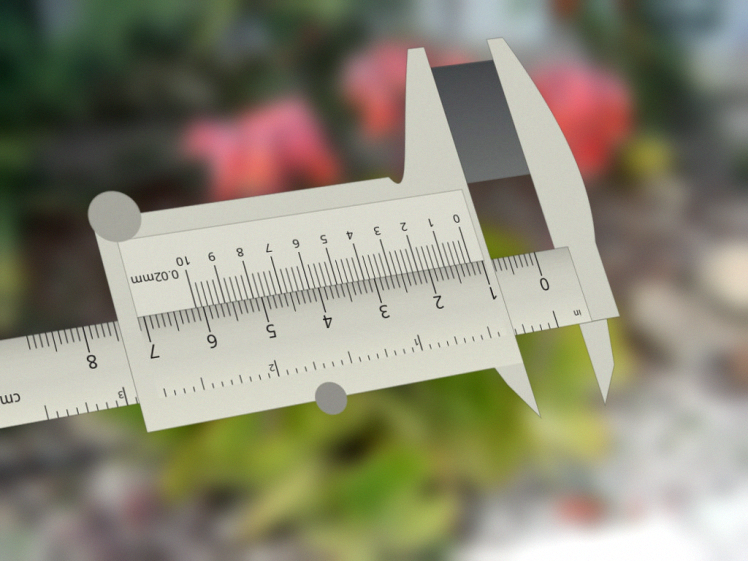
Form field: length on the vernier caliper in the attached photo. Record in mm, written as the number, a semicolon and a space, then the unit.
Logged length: 12.2; mm
